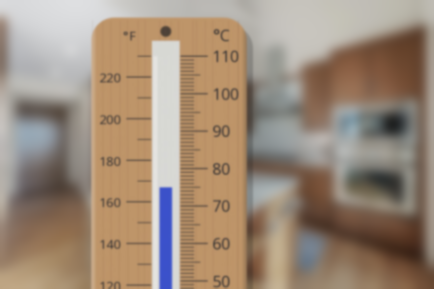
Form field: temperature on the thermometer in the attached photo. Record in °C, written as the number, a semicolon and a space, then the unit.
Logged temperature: 75; °C
